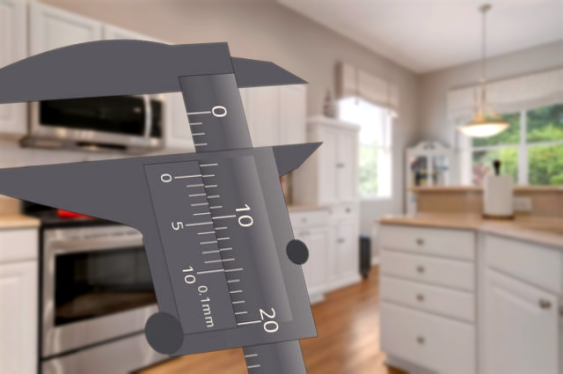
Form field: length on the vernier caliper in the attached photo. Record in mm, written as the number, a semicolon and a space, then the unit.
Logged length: 5.9; mm
